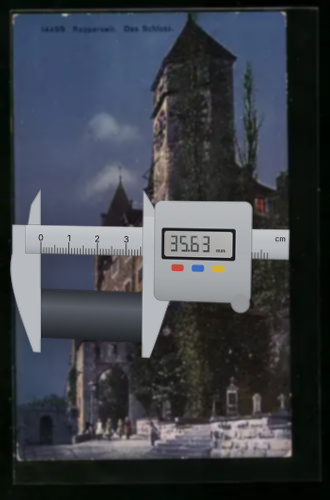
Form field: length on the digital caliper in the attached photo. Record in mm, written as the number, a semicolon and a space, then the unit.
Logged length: 35.63; mm
